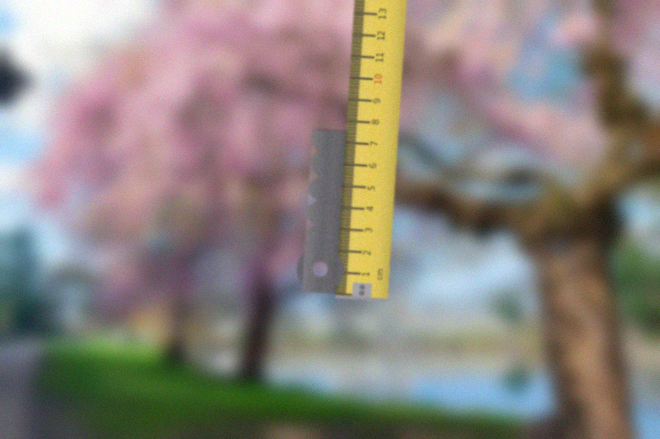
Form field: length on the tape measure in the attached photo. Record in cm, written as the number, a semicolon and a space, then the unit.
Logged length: 7.5; cm
